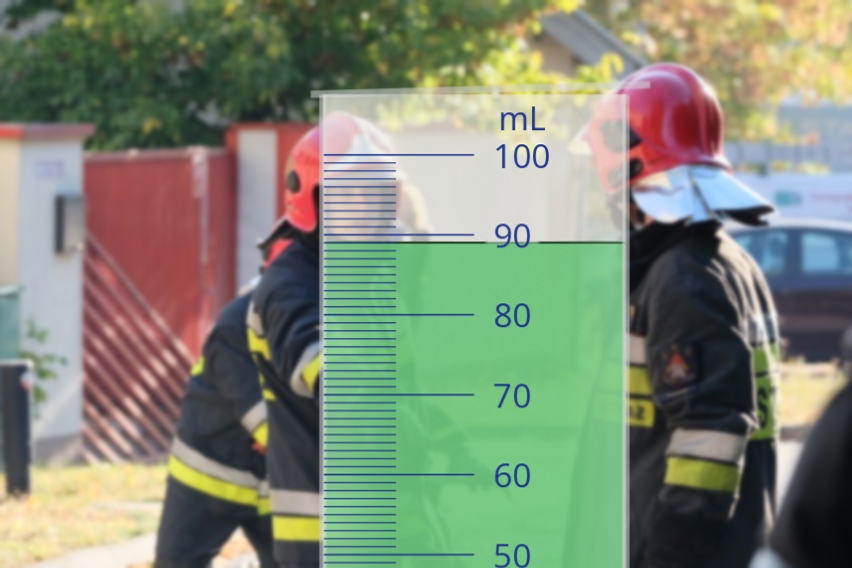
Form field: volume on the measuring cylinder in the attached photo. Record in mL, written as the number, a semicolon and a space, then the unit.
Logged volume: 89; mL
